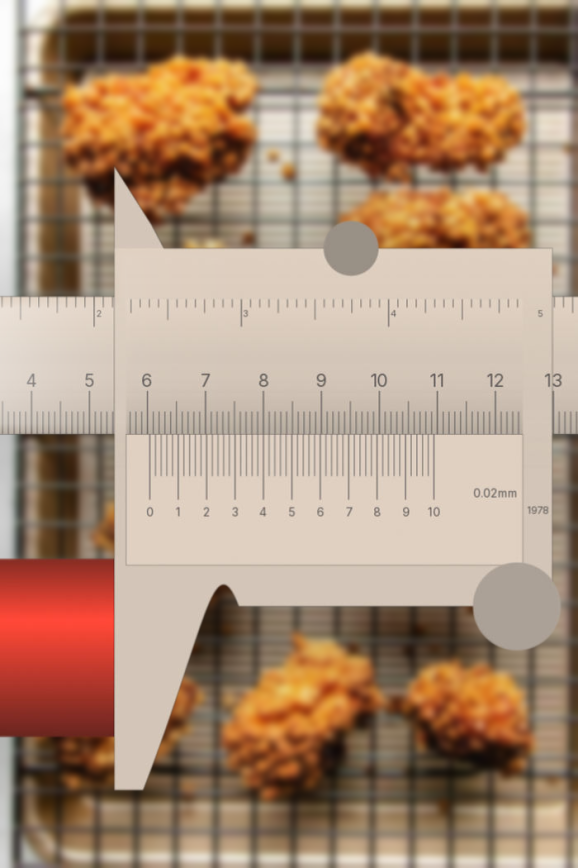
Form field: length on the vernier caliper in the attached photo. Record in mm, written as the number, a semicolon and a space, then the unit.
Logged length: 60.4; mm
